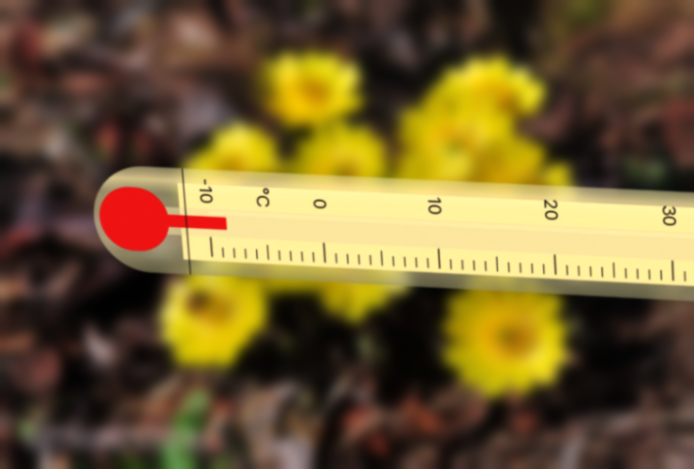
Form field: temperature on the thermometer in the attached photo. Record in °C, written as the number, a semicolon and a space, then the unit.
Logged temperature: -8.5; °C
